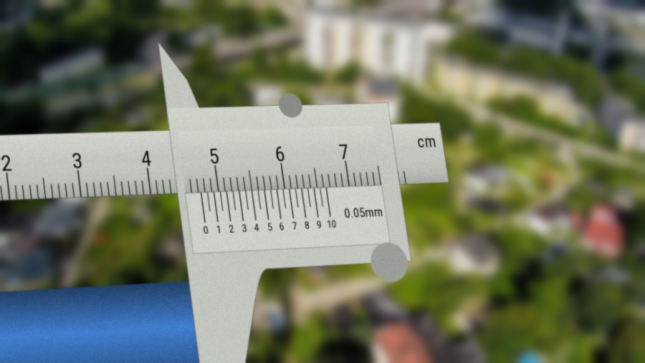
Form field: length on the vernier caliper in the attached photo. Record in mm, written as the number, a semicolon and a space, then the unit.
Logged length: 47.4; mm
